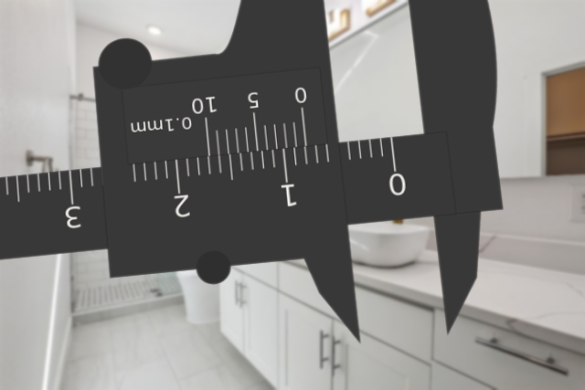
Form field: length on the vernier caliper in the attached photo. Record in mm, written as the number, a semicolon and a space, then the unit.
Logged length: 7.9; mm
